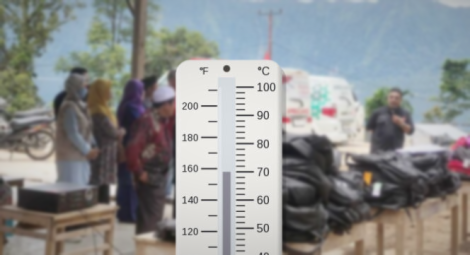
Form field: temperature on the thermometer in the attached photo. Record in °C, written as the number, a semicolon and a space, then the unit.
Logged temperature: 70; °C
